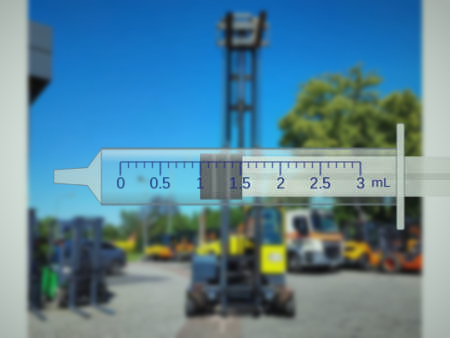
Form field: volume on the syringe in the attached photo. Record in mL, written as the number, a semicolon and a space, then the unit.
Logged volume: 1; mL
